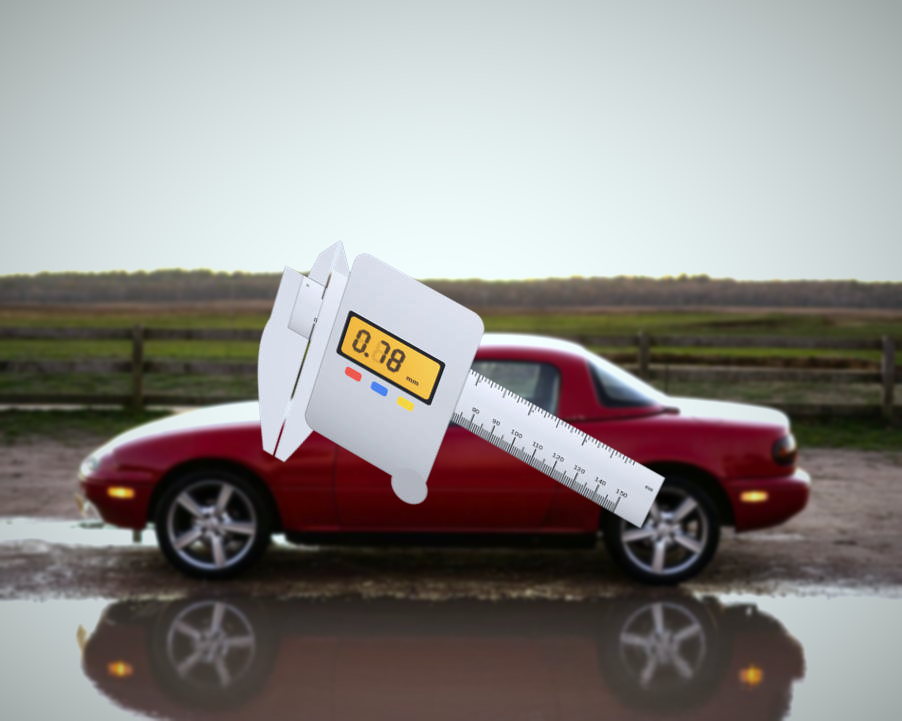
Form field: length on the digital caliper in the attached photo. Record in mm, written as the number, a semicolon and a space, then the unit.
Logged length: 0.78; mm
